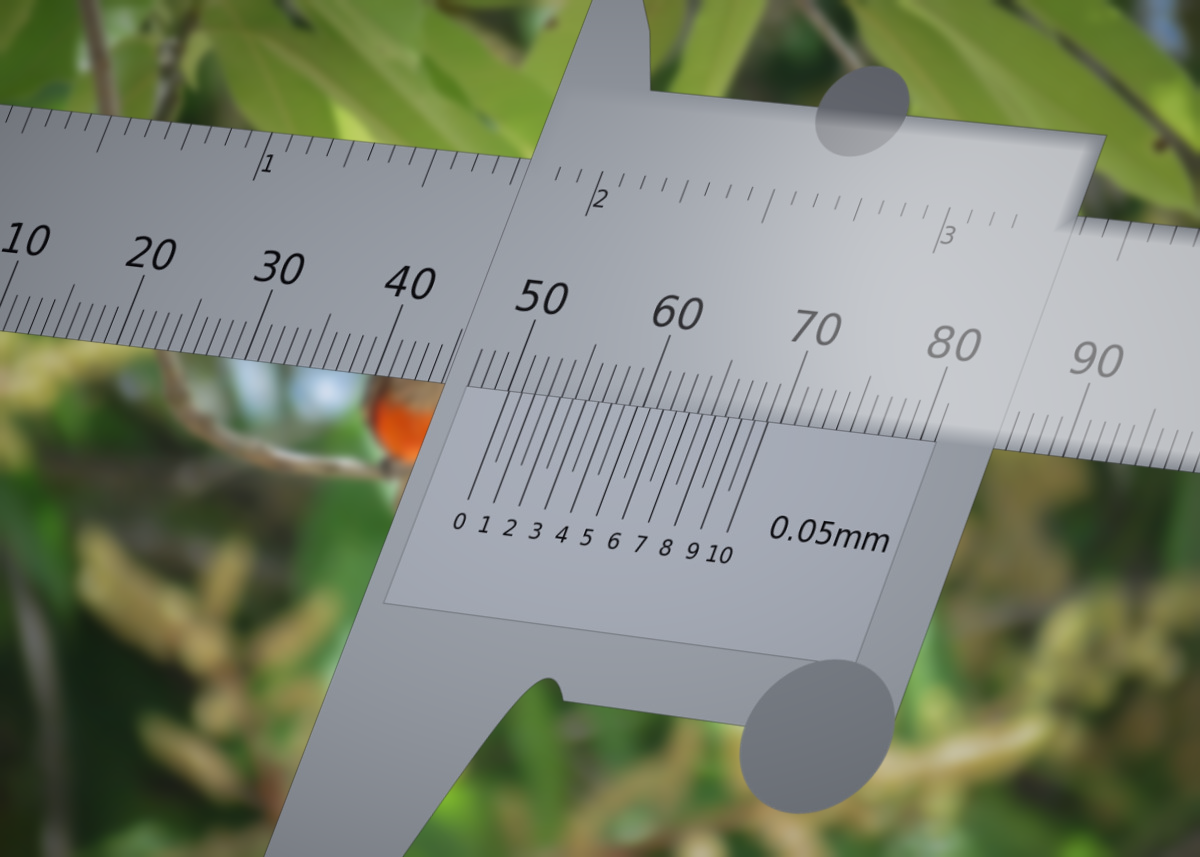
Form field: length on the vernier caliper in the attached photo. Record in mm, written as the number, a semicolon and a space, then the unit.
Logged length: 50.1; mm
